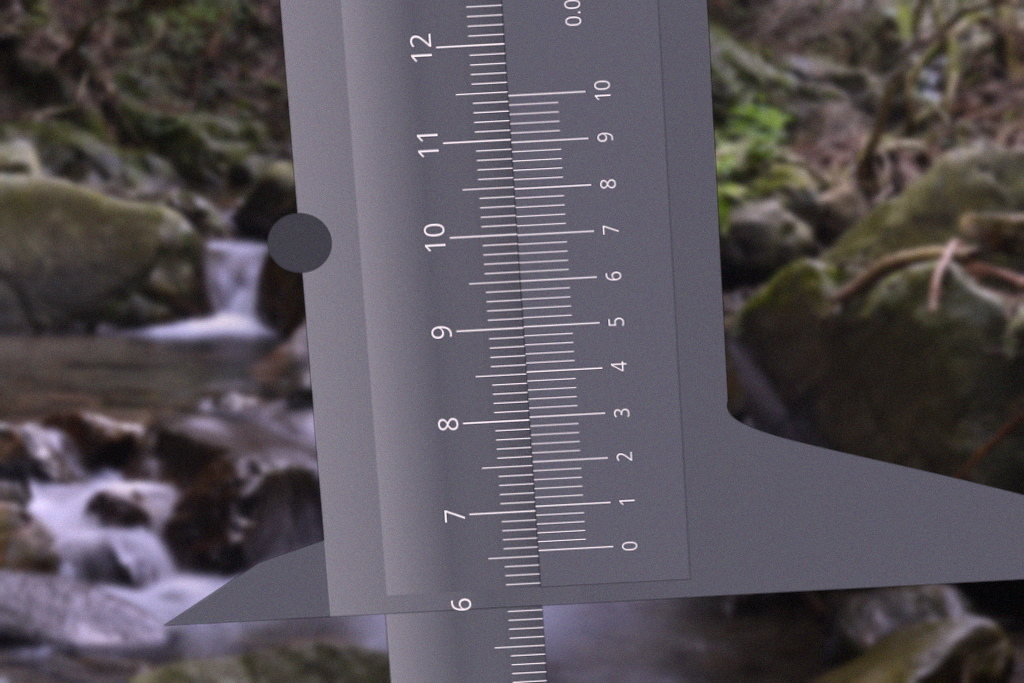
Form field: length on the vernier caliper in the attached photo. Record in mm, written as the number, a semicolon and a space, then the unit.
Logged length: 65.6; mm
